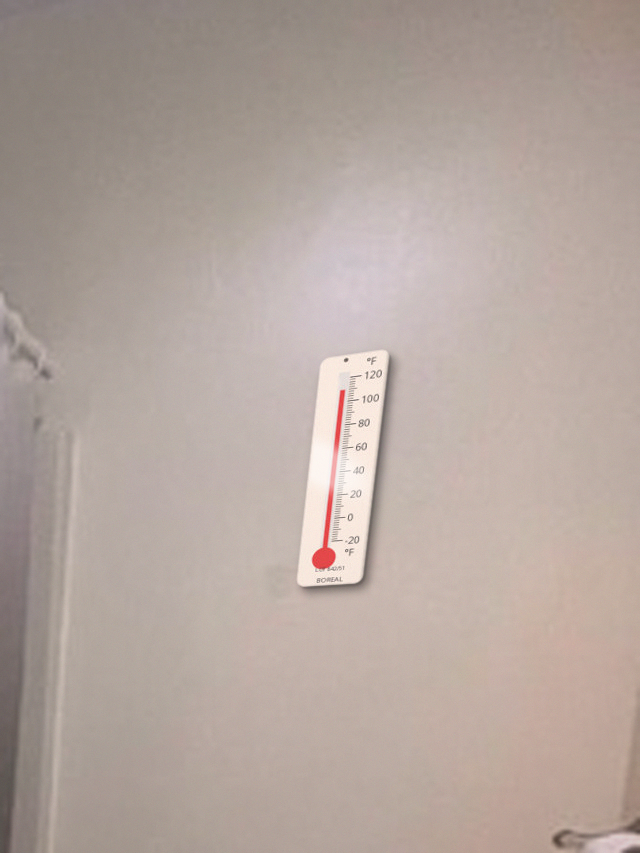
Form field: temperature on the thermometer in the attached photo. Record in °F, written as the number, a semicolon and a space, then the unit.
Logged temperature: 110; °F
